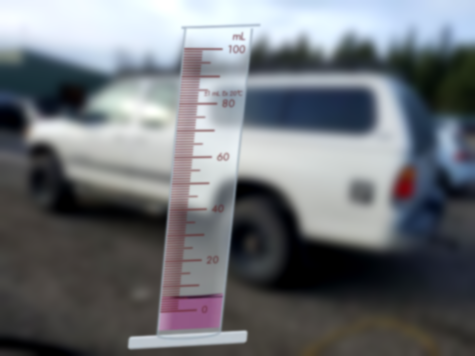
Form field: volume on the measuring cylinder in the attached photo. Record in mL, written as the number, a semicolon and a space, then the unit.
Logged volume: 5; mL
